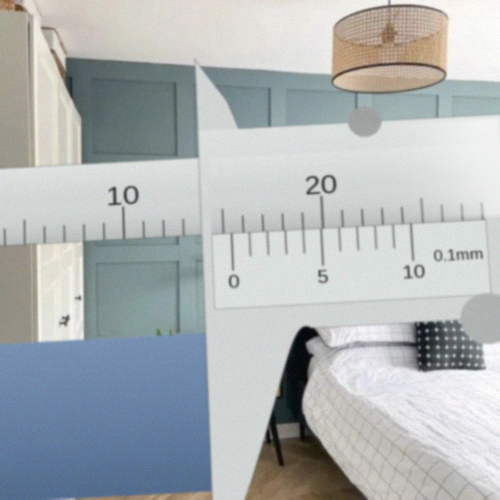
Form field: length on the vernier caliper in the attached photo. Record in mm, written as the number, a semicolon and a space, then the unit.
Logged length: 15.4; mm
